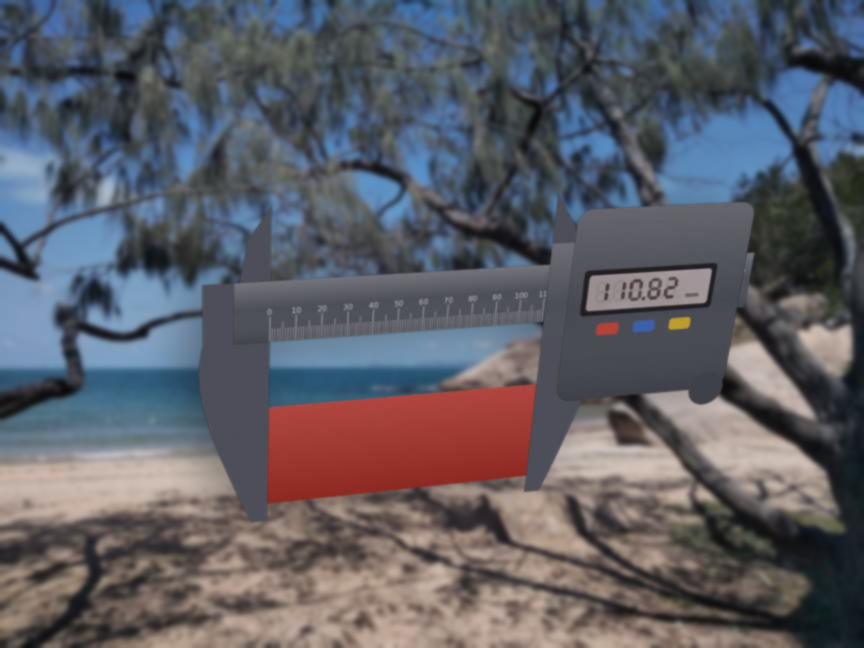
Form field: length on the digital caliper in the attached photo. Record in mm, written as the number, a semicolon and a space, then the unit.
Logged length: 110.82; mm
